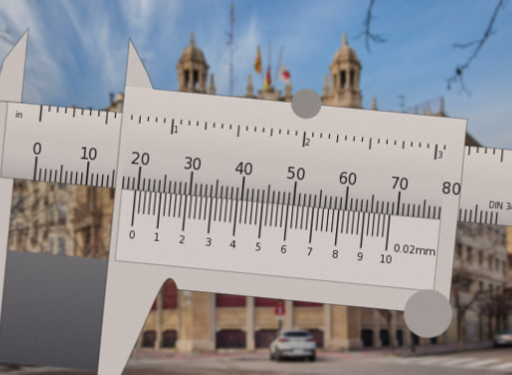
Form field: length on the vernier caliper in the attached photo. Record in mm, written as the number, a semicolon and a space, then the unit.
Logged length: 19.5; mm
